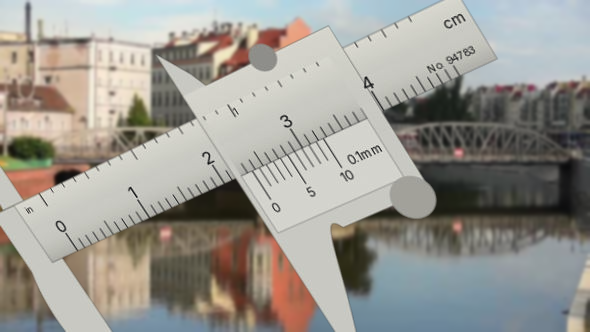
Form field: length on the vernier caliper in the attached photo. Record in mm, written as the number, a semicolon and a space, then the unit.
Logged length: 23.6; mm
